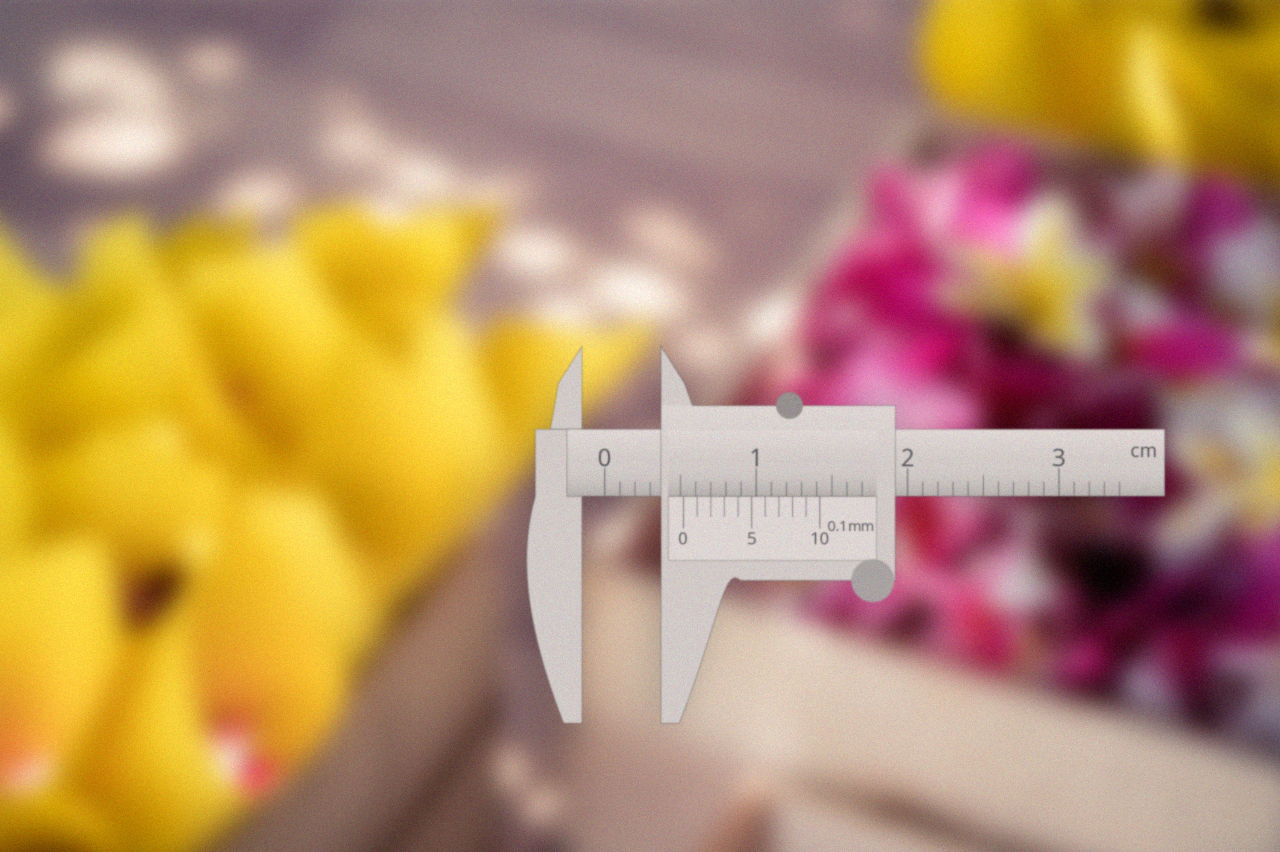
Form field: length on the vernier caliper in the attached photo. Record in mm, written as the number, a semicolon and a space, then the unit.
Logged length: 5.2; mm
